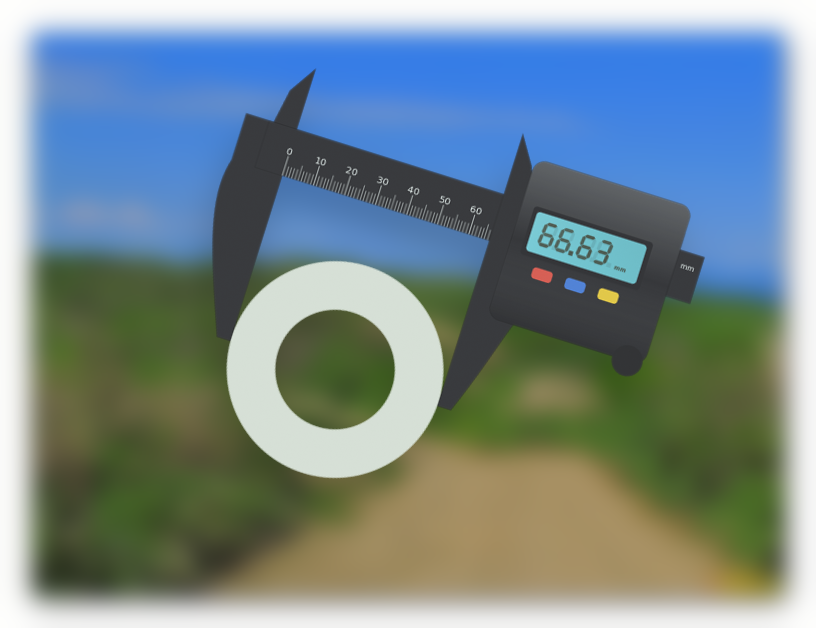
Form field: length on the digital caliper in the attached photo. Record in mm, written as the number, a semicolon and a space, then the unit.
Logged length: 66.63; mm
